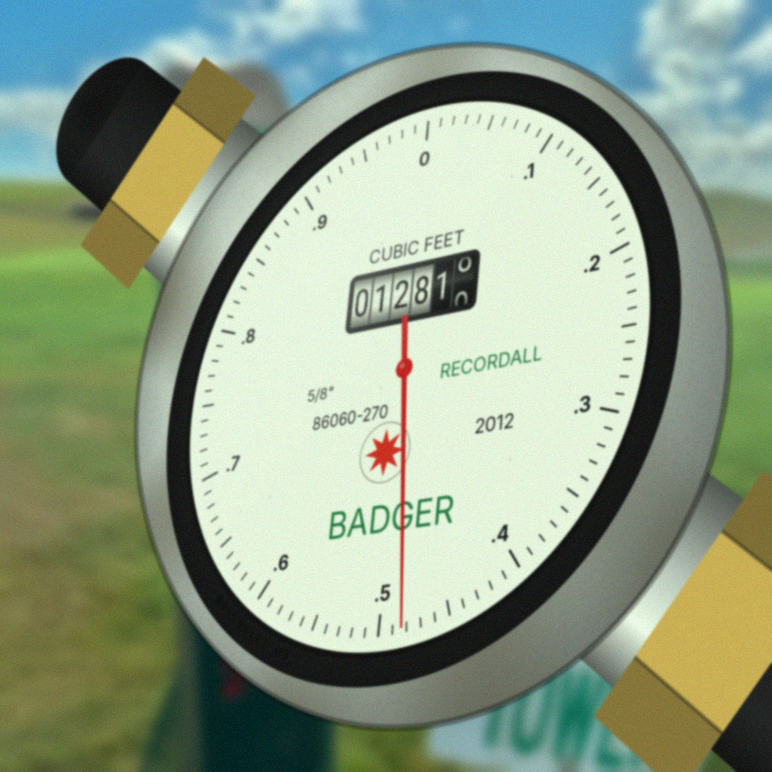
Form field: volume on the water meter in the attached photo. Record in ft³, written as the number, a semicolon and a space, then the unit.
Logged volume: 12818.48; ft³
